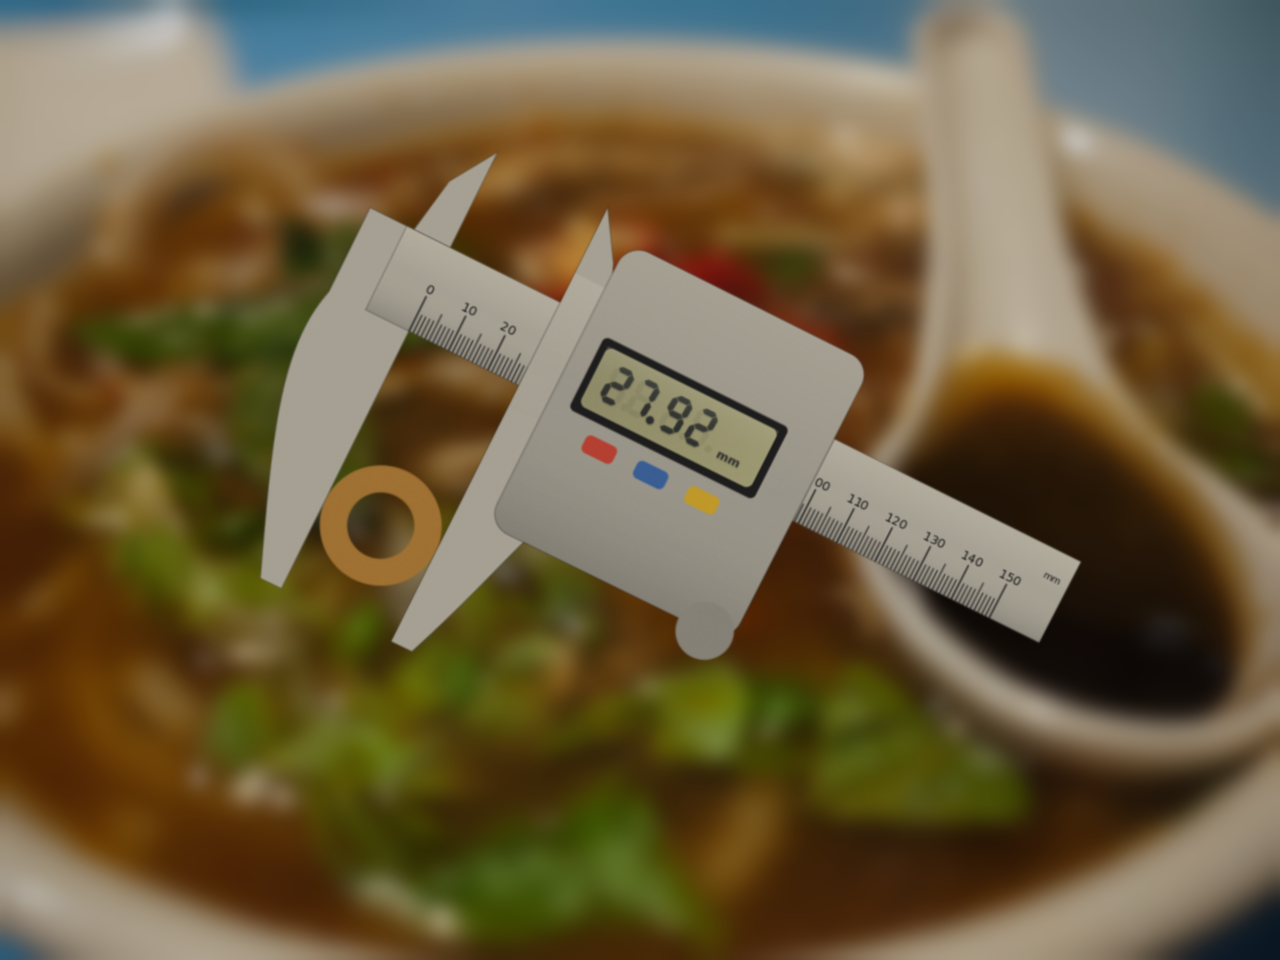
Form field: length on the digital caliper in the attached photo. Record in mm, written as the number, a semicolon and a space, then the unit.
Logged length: 27.92; mm
